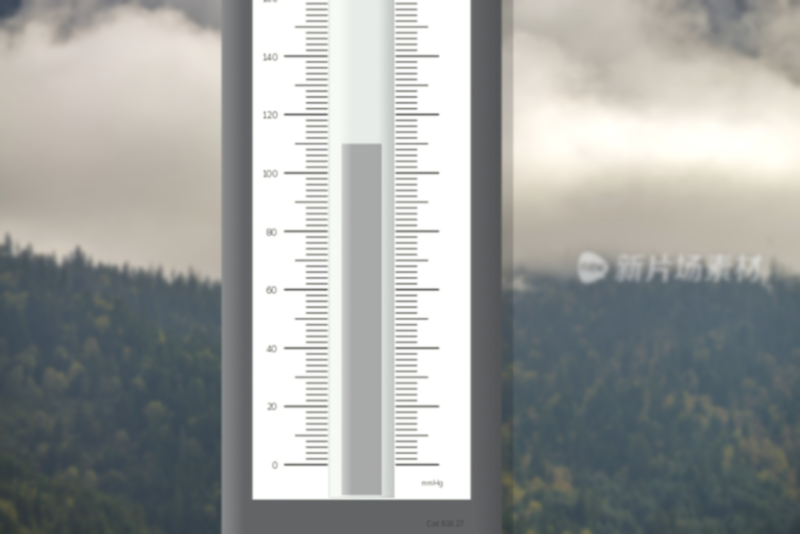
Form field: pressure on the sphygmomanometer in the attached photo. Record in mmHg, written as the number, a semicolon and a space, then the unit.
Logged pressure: 110; mmHg
